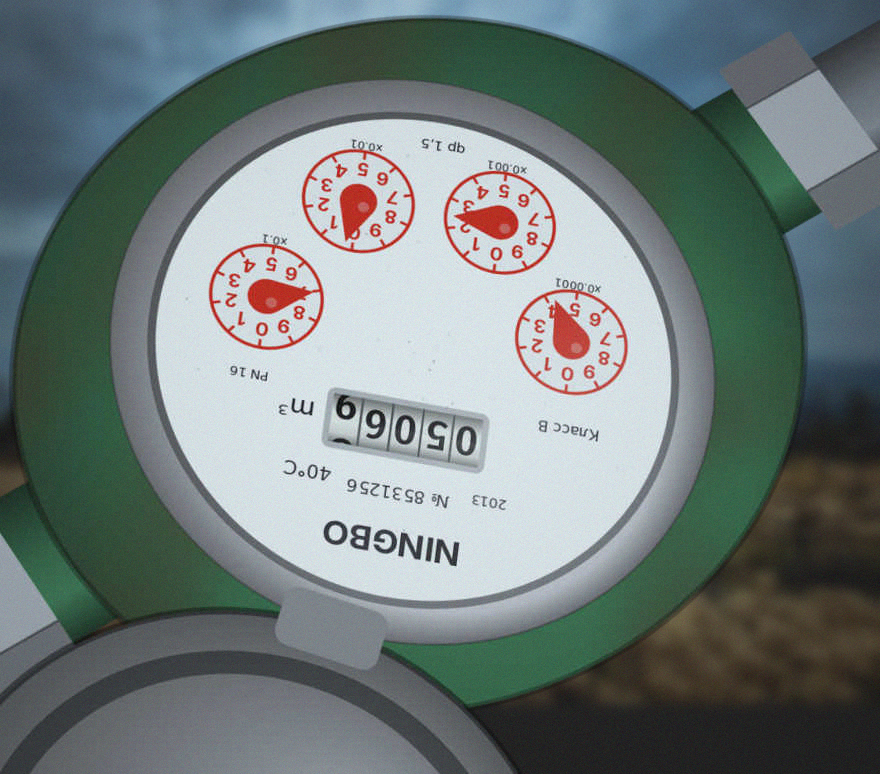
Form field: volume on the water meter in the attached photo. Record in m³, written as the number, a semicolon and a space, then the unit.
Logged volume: 5068.7024; m³
